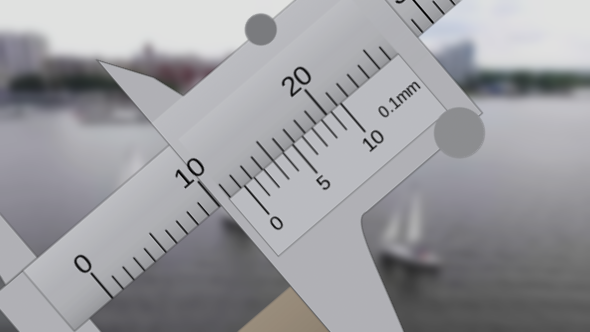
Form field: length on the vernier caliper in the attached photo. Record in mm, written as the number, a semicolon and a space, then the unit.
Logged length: 12.3; mm
